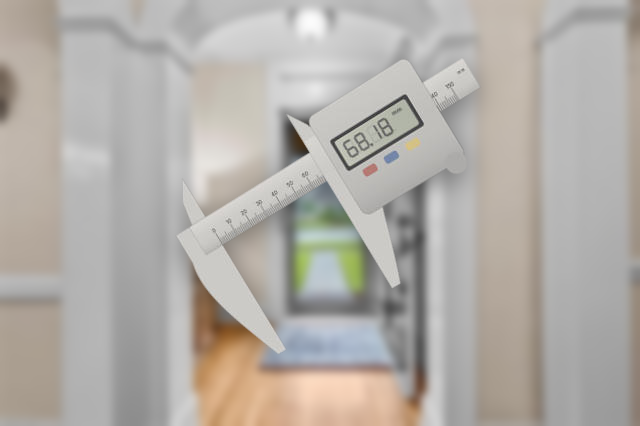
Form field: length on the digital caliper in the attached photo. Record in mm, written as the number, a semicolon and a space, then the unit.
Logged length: 68.18; mm
